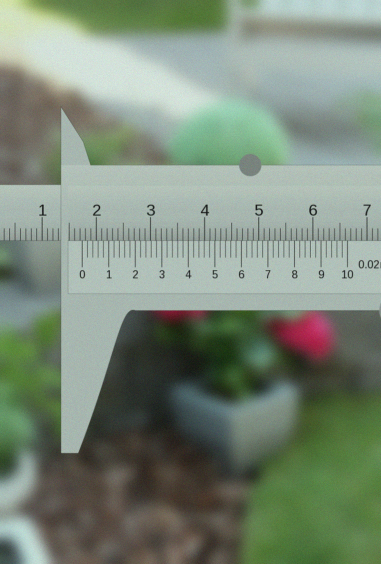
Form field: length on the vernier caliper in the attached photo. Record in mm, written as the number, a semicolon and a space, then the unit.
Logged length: 17.4; mm
